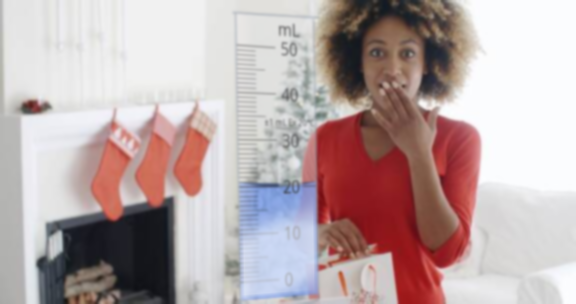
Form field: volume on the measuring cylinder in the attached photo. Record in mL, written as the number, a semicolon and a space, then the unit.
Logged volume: 20; mL
